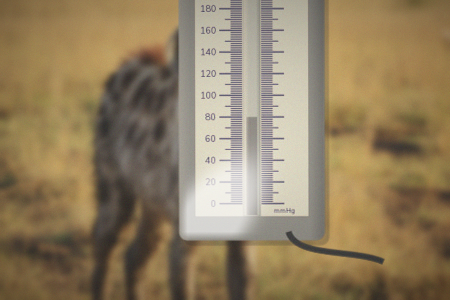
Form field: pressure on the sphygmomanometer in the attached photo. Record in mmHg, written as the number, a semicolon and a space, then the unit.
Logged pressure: 80; mmHg
